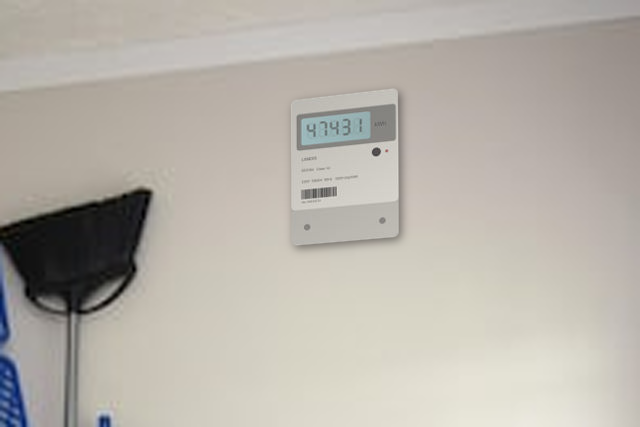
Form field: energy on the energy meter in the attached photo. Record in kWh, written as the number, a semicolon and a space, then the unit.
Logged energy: 47431; kWh
